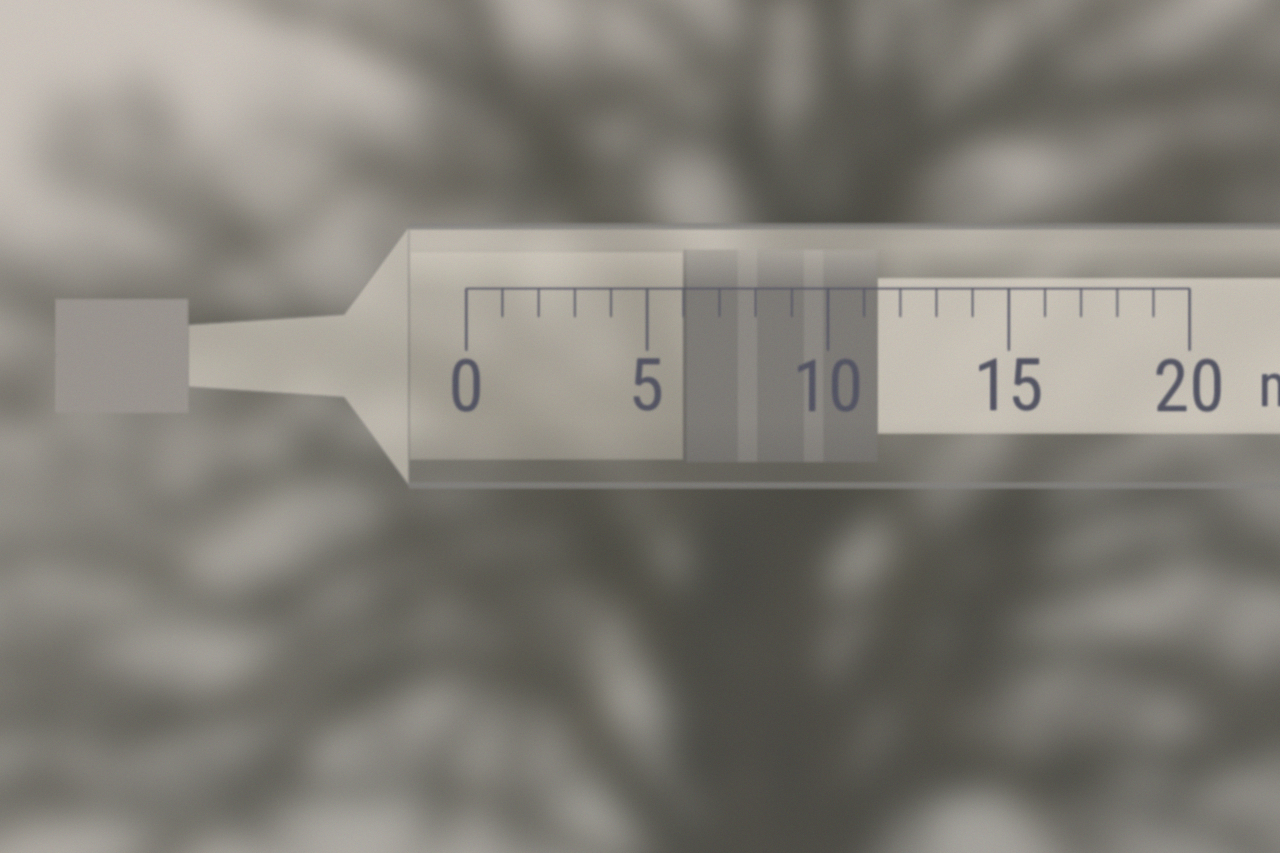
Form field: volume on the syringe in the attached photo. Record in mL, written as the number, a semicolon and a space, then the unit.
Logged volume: 6; mL
